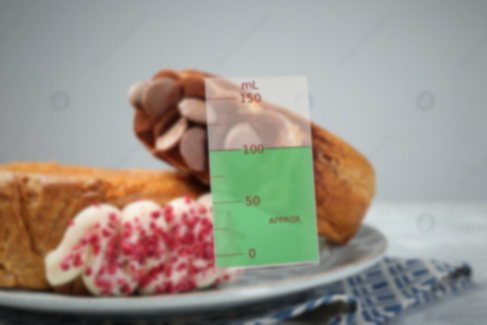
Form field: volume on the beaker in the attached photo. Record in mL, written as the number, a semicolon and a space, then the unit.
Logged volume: 100; mL
